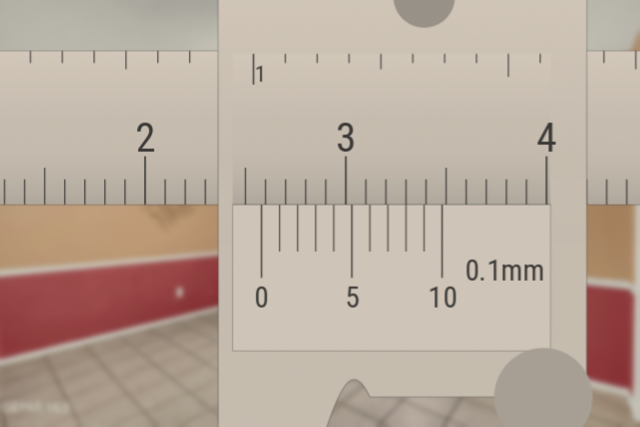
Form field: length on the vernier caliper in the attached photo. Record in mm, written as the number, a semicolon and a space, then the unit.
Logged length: 25.8; mm
